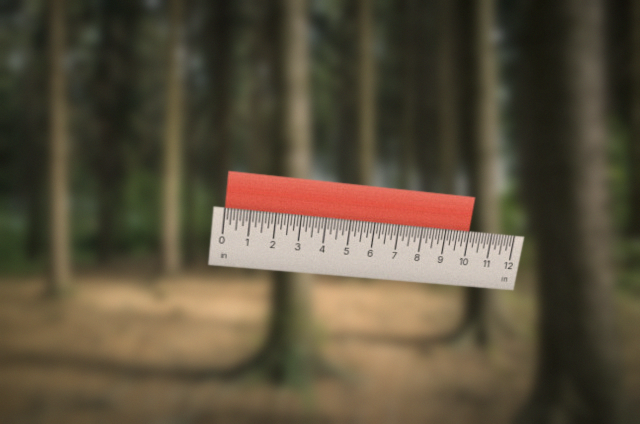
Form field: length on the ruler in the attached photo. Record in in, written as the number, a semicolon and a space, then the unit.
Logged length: 10; in
